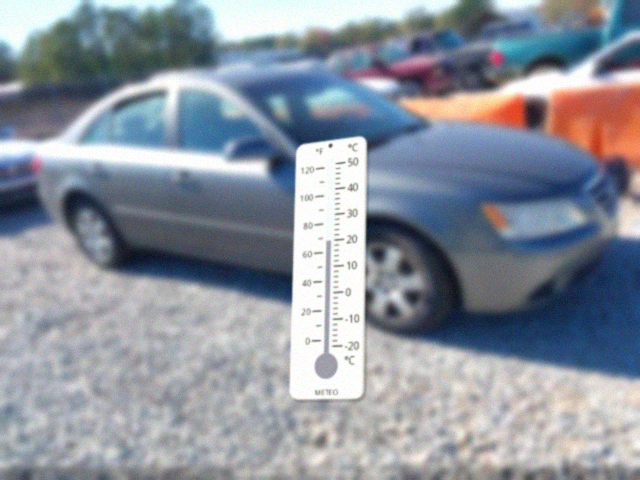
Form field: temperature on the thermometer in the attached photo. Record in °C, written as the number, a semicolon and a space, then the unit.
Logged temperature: 20; °C
